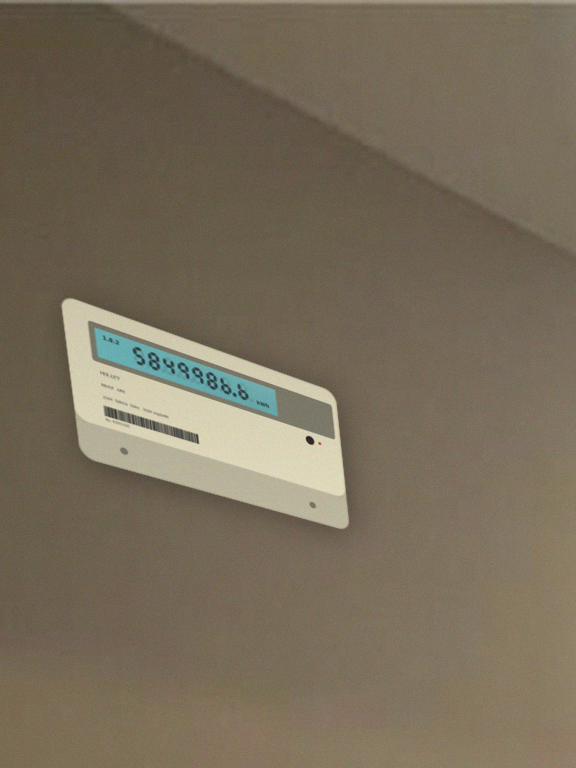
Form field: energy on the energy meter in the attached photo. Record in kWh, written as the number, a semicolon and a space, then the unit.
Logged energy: 5849986.6; kWh
